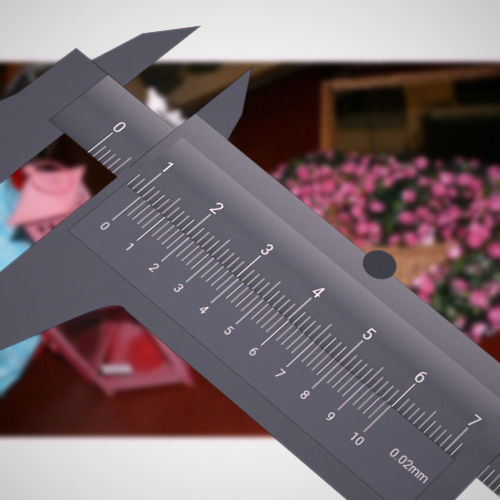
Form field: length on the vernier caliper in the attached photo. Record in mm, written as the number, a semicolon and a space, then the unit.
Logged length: 10.8; mm
